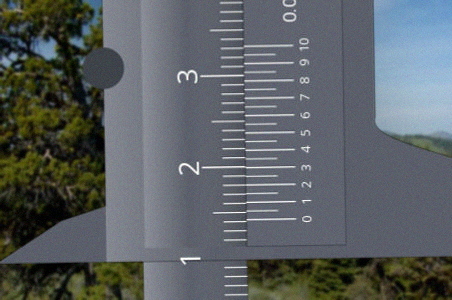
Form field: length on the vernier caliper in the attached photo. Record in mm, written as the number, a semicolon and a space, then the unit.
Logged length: 14.2; mm
